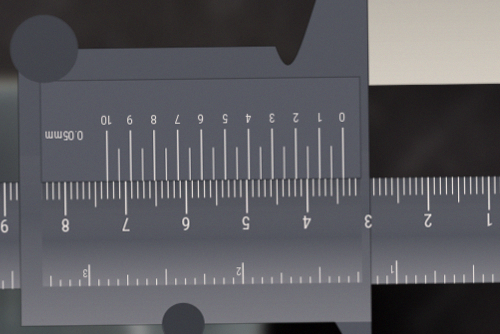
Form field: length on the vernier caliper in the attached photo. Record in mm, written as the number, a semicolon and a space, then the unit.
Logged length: 34.0; mm
